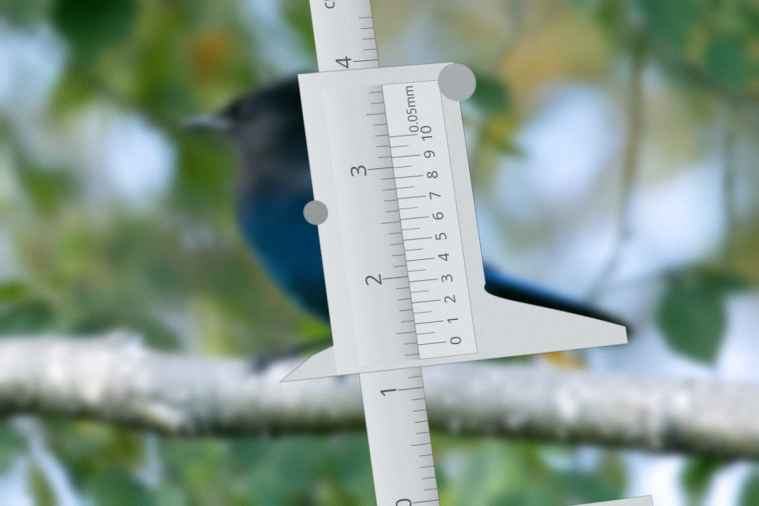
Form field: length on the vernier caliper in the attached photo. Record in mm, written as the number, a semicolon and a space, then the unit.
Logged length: 13.8; mm
